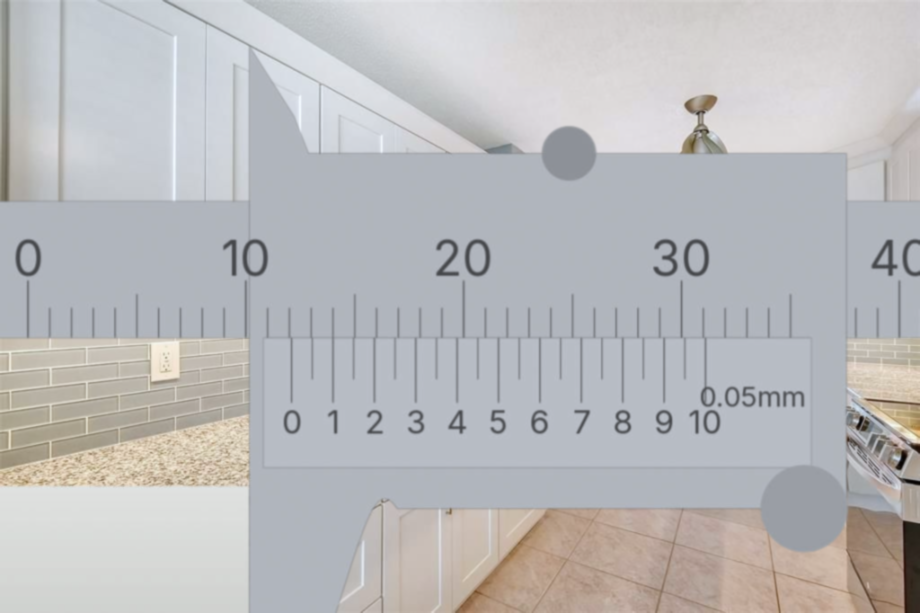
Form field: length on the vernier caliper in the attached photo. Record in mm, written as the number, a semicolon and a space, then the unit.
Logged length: 12.1; mm
